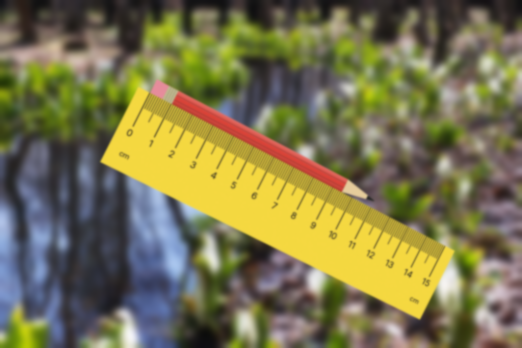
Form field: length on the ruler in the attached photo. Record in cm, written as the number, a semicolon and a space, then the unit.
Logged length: 11; cm
